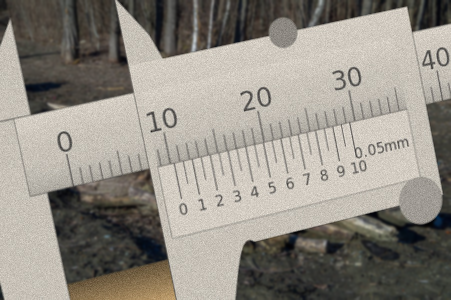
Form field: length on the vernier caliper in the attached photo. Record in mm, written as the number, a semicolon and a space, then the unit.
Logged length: 10.4; mm
